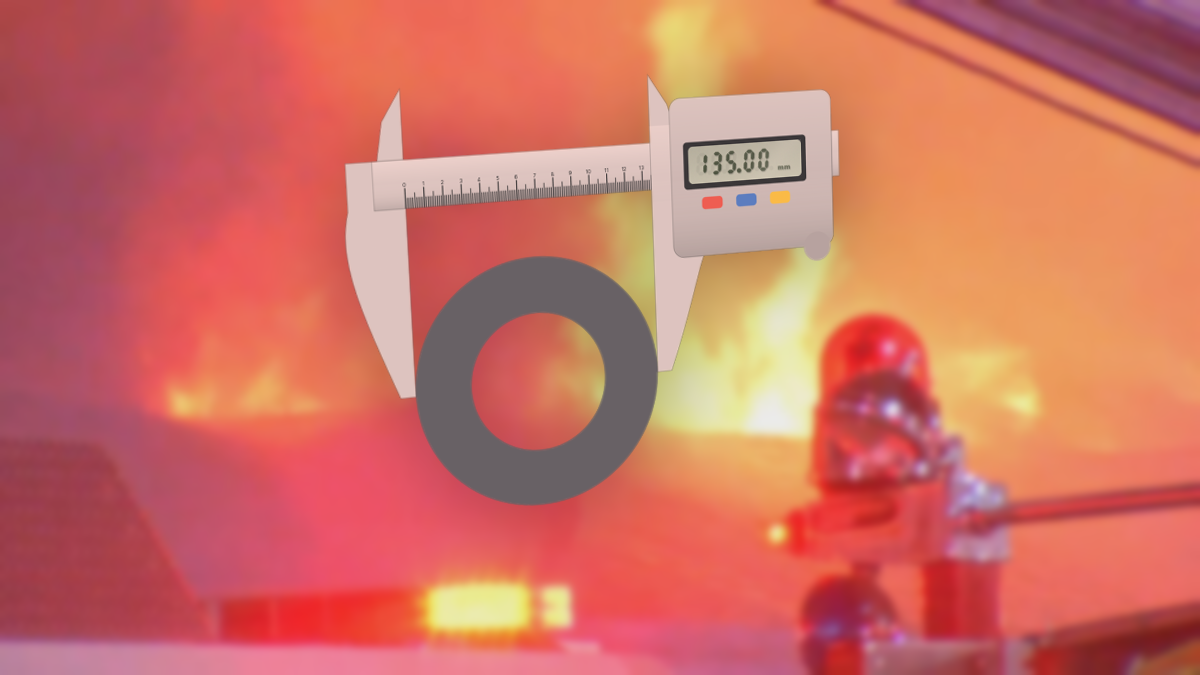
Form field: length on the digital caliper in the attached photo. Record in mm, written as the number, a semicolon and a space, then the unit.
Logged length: 135.00; mm
